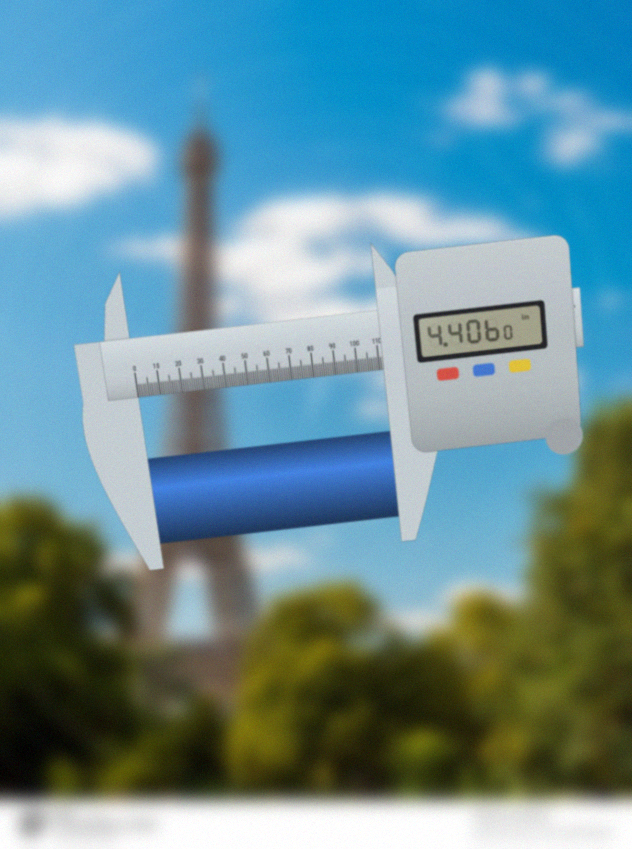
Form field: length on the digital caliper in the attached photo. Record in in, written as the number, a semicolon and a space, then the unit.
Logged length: 4.4060; in
